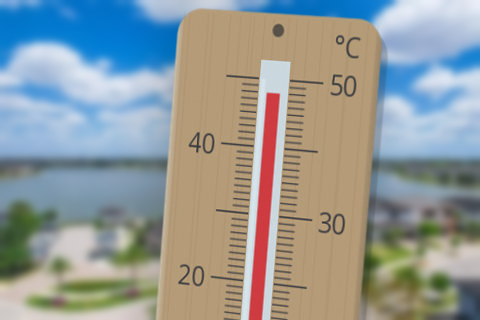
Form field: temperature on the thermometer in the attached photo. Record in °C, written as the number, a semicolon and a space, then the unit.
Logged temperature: 48; °C
